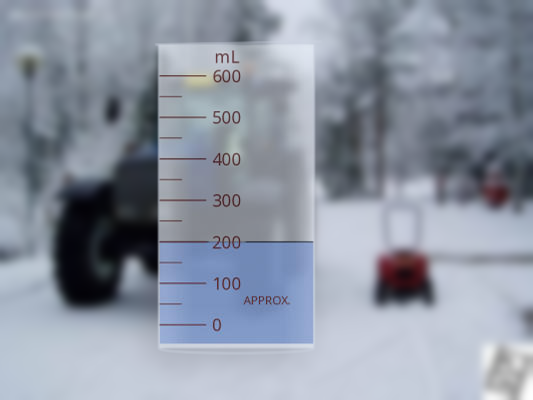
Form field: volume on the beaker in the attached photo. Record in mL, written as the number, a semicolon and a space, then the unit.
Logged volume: 200; mL
